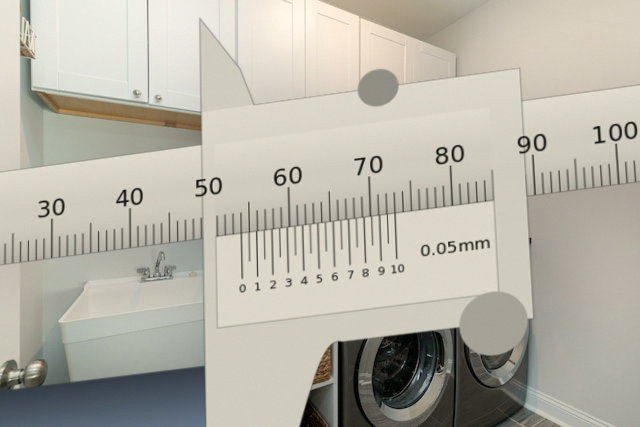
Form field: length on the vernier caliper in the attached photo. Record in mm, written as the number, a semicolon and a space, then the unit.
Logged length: 54.0; mm
